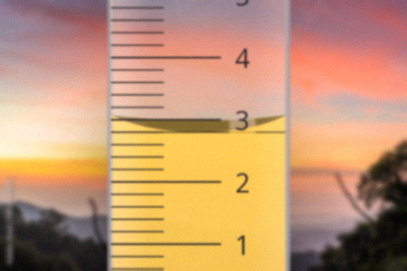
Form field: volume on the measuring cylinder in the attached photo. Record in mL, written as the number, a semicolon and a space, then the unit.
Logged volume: 2.8; mL
